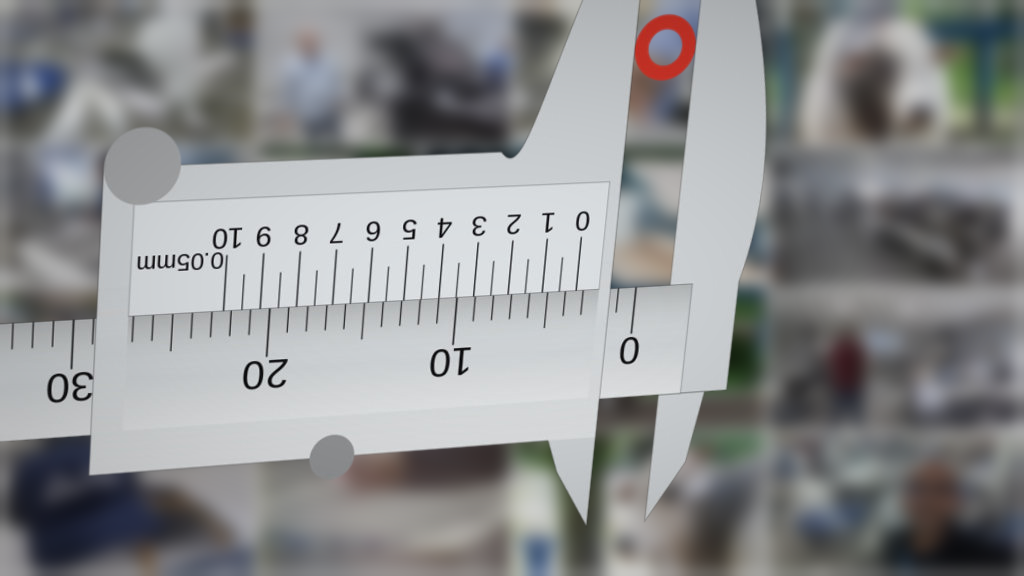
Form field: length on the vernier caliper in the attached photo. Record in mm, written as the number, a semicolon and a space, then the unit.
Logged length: 3.4; mm
